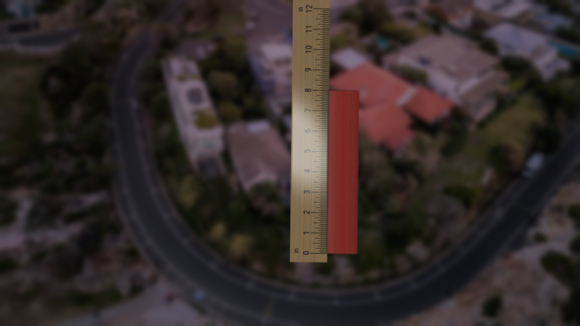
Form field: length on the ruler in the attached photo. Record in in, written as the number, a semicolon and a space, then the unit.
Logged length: 8; in
